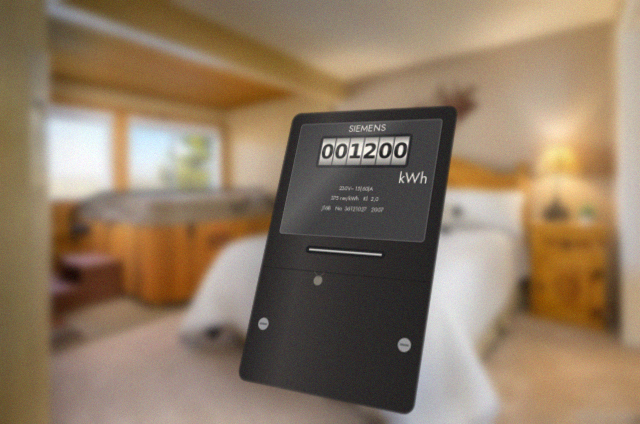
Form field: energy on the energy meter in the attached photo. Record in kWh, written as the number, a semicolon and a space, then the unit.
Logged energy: 1200; kWh
